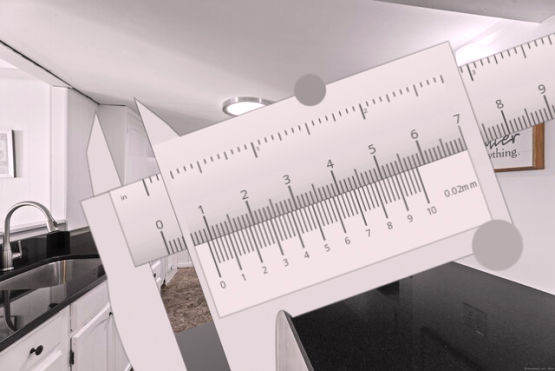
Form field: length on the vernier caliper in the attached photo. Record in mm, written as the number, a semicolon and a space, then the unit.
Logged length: 9.0; mm
